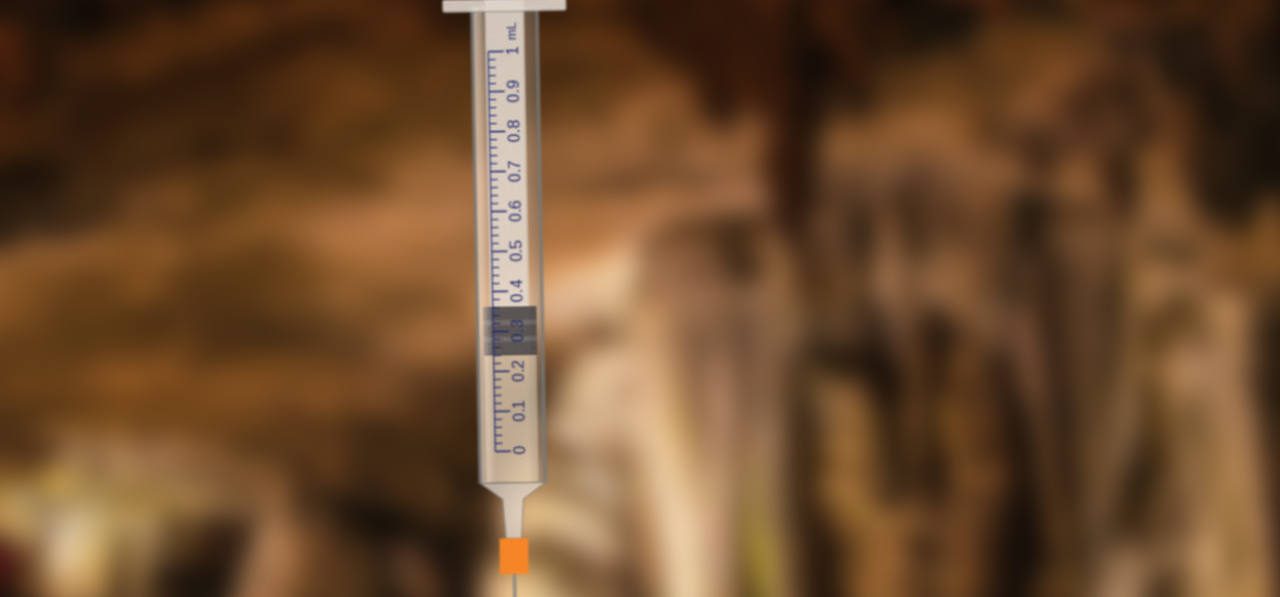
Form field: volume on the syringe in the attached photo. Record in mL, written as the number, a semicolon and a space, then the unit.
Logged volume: 0.24; mL
